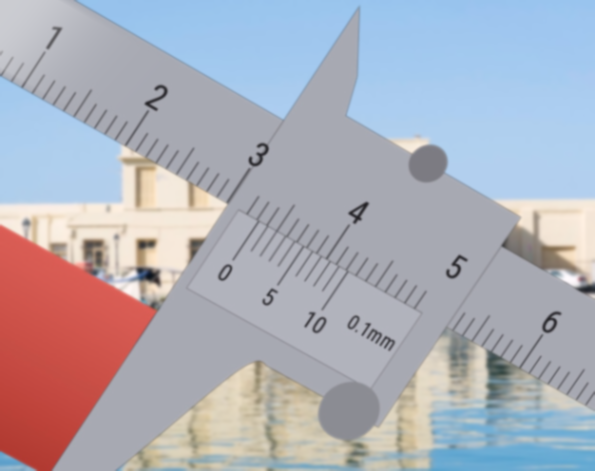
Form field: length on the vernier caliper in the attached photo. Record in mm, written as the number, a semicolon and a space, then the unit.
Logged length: 33.2; mm
